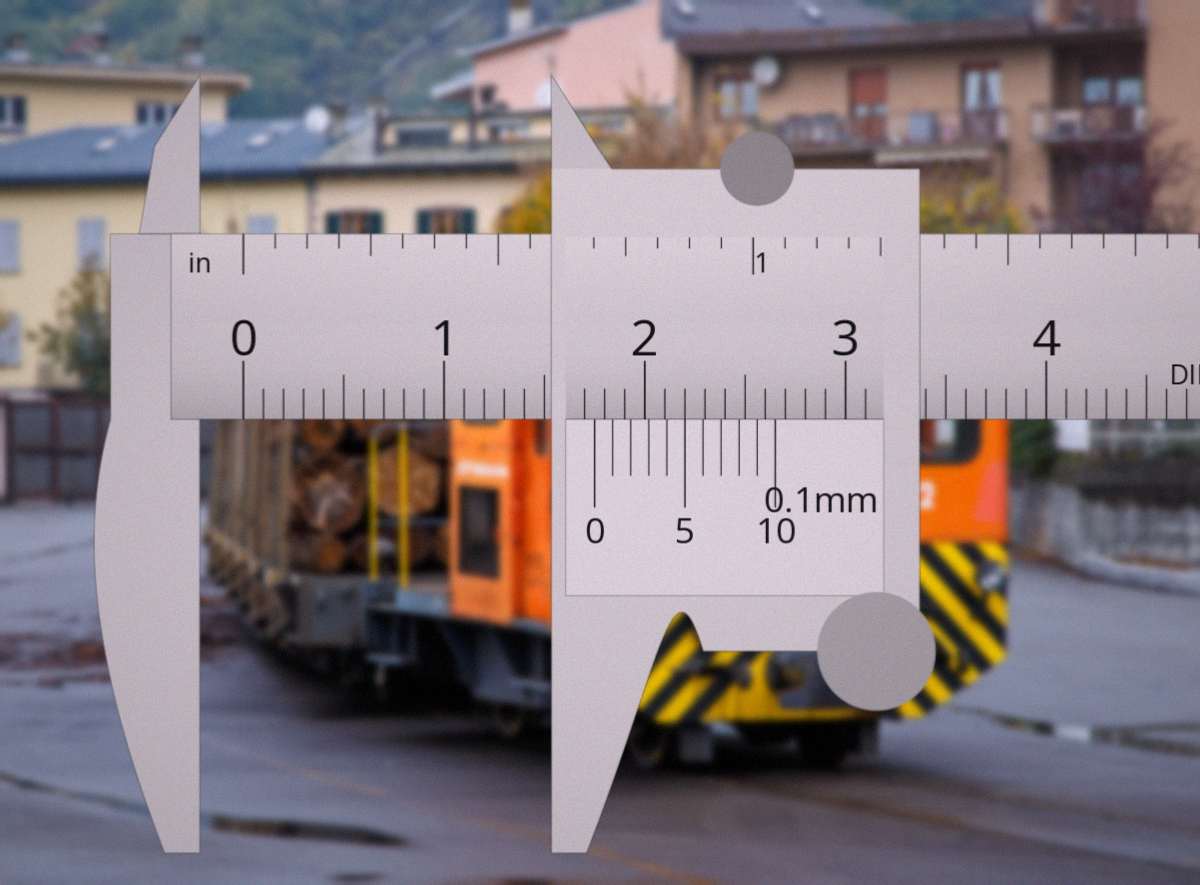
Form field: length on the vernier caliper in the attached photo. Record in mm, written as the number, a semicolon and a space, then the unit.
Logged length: 17.5; mm
